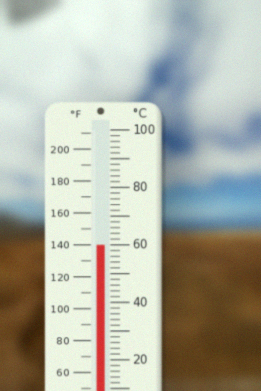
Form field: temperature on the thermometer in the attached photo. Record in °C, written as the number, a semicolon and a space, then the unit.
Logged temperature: 60; °C
